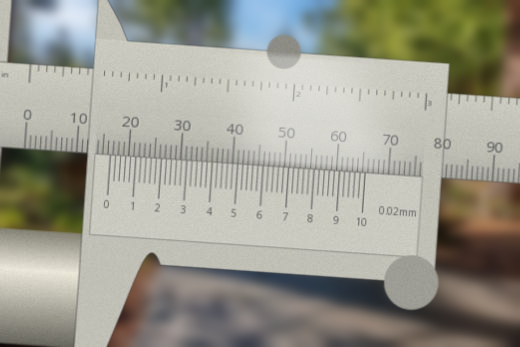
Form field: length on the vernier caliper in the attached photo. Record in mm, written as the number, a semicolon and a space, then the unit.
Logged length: 16.5; mm
